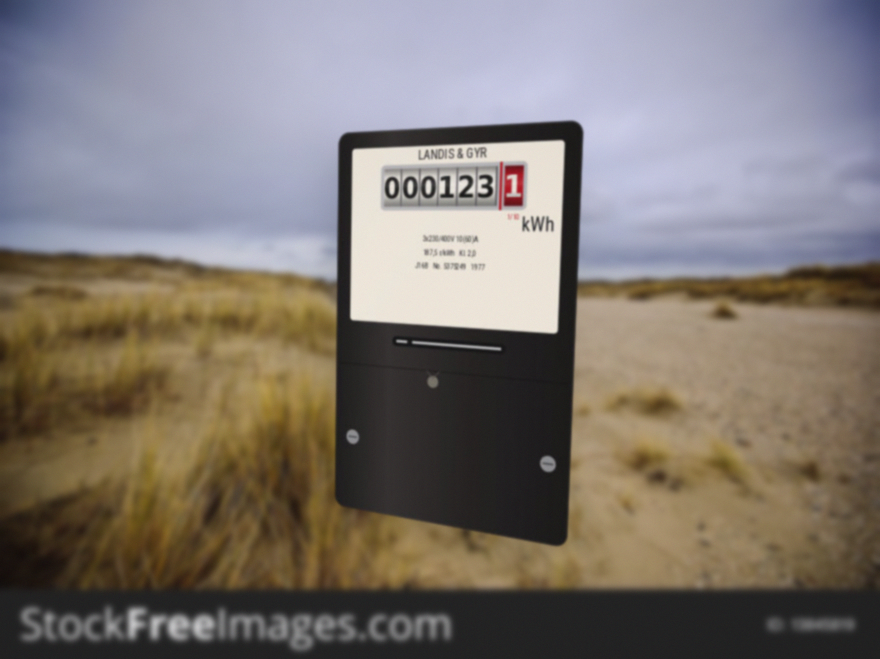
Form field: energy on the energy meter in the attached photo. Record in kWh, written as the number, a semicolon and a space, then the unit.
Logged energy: 123.1; kWh
